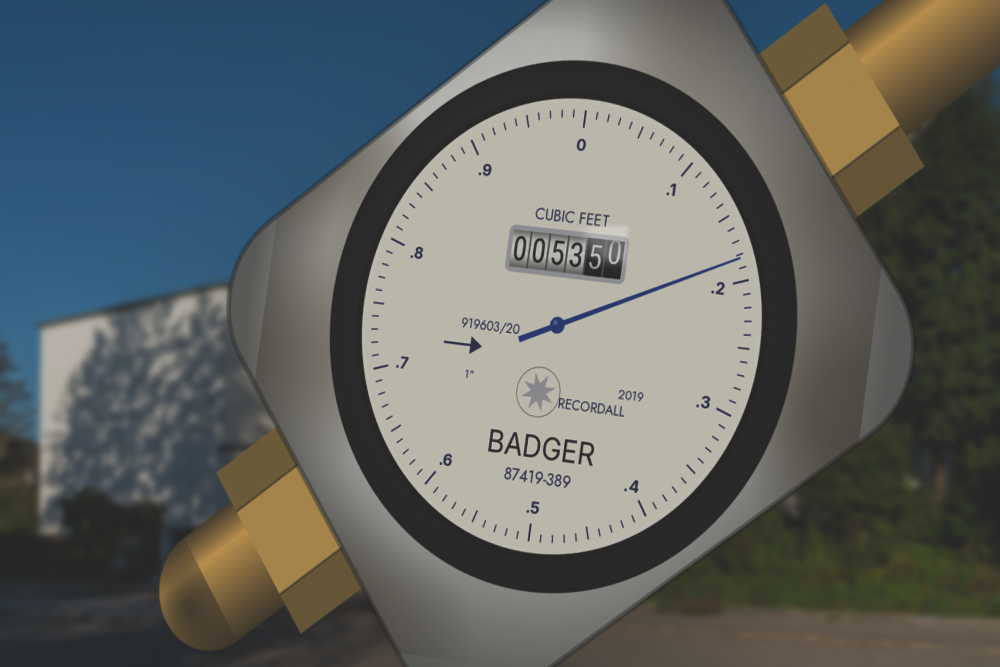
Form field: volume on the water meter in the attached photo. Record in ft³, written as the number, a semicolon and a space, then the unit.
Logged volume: 5350.18; ft³
